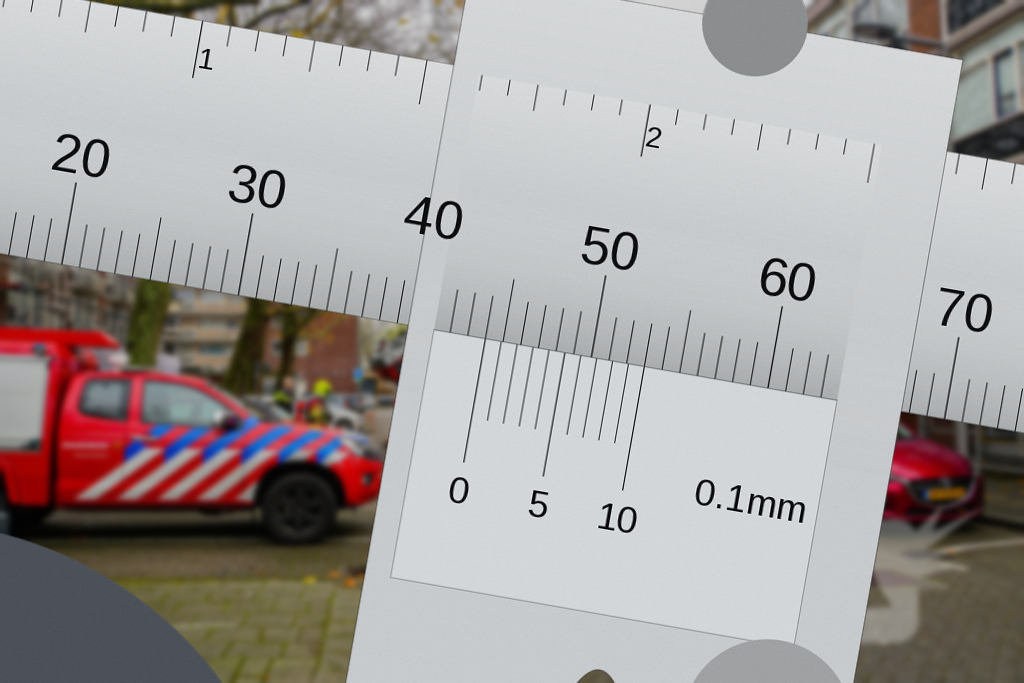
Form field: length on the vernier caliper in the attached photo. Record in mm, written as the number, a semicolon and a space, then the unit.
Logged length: 44.0; mm
